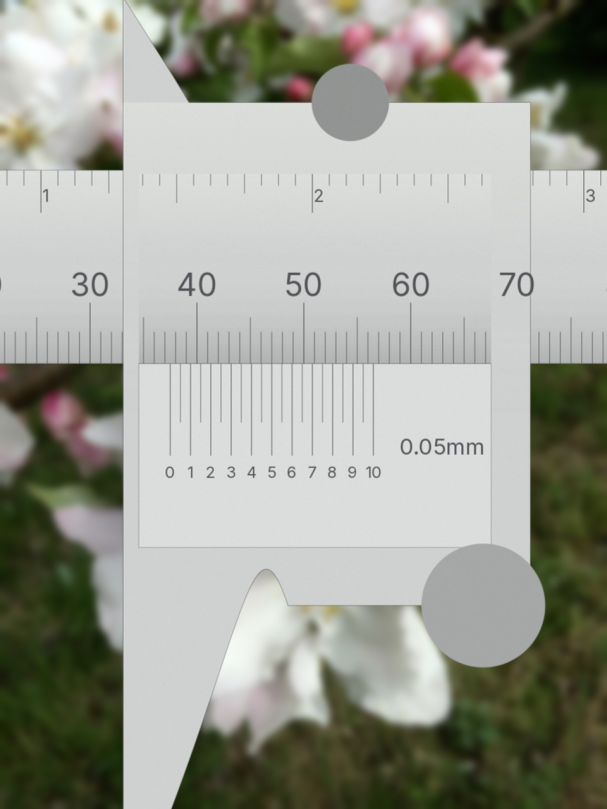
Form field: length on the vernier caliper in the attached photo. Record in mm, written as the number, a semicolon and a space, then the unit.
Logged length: 37.5; mm
